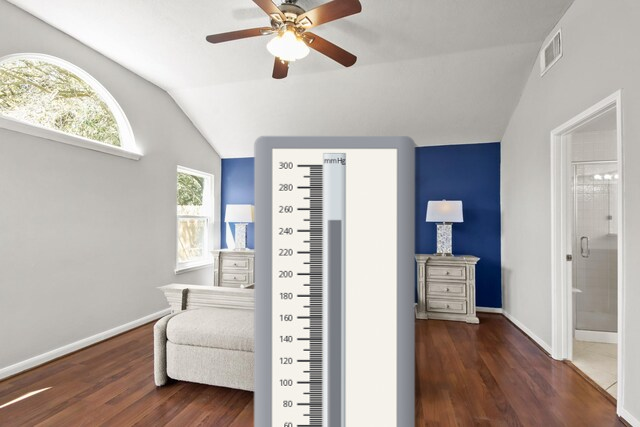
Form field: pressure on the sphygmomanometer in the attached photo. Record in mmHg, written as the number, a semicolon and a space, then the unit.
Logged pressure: 250; mmHg
